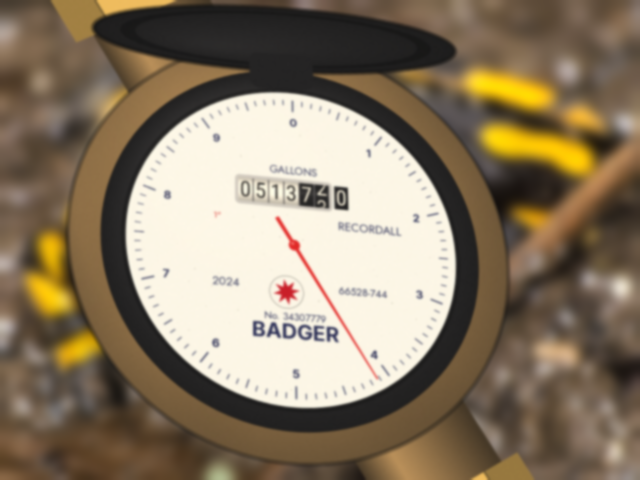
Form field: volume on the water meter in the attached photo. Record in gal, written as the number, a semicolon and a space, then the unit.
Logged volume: 513724.1; gal
